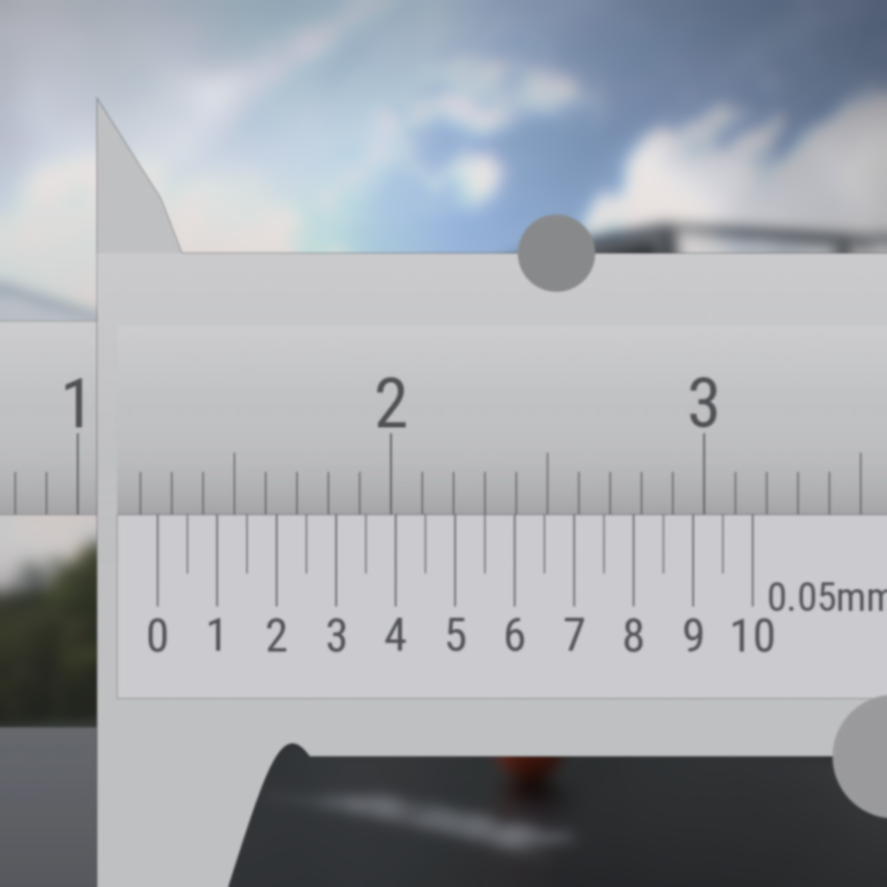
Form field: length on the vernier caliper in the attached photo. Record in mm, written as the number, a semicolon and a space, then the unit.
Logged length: 12.55; mm
